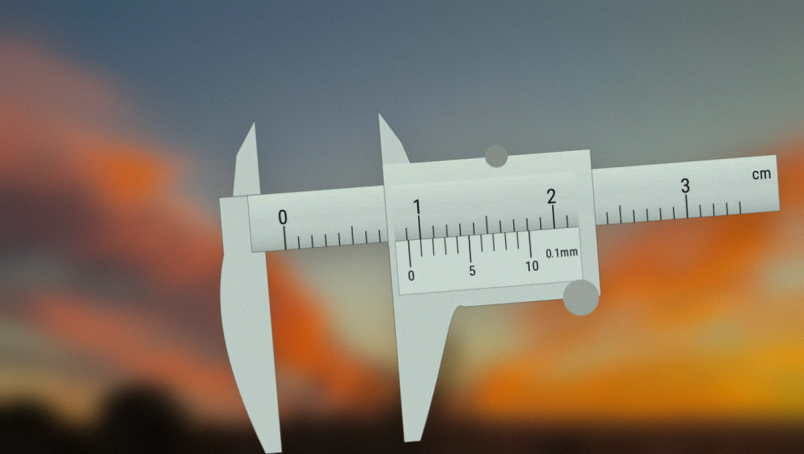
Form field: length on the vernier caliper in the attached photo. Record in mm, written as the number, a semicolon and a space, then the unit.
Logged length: 9.1; mm
